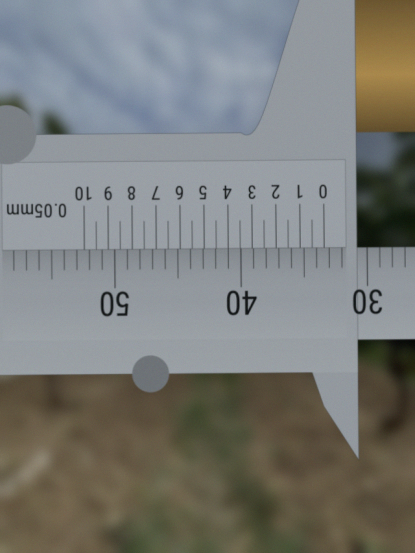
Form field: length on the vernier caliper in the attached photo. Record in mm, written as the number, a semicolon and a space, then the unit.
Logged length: 33.4; mm
